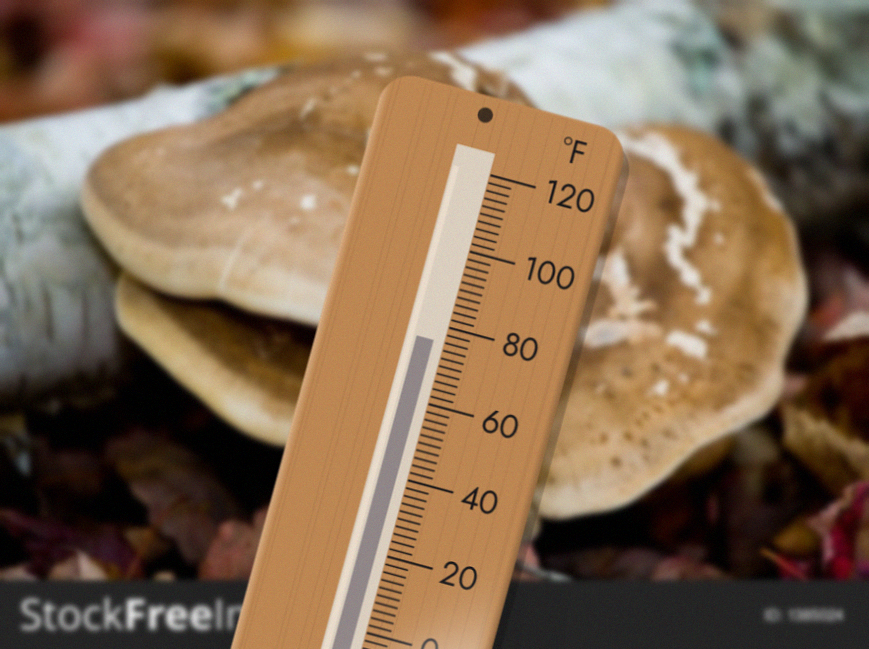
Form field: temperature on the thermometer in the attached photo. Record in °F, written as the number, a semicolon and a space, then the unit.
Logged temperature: 76; °F
